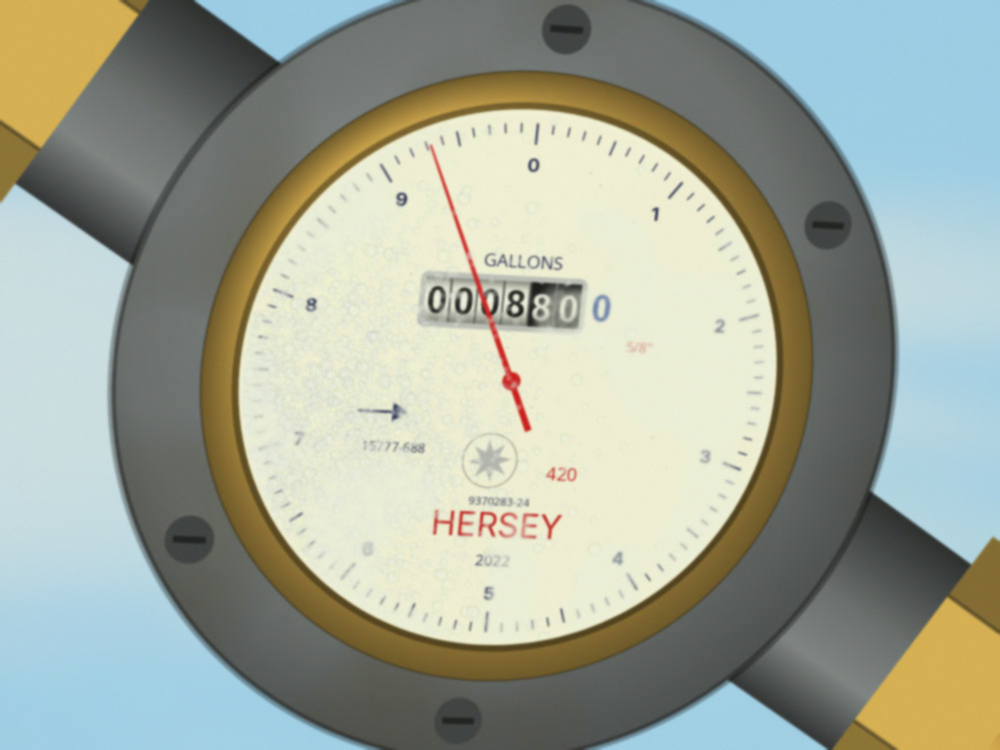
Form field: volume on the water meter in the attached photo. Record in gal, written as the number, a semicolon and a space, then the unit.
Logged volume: 8799.3; gal
